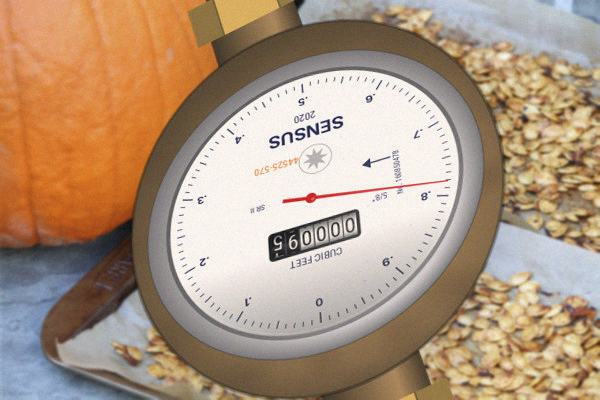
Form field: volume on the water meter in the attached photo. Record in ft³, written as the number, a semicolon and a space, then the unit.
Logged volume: 94.78; ft³
